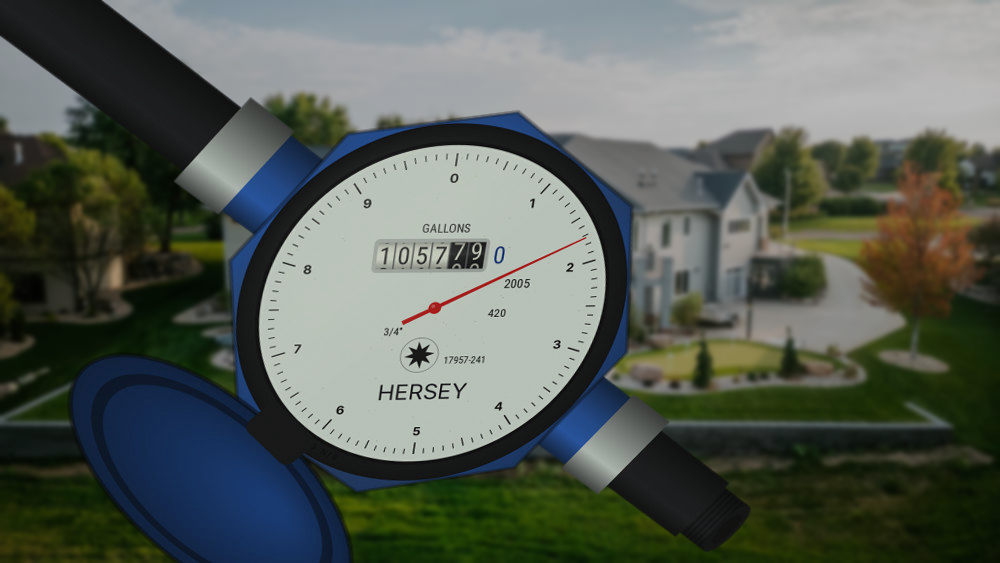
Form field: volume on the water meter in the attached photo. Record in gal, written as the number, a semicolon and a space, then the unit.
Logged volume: 1057791.7; gal
